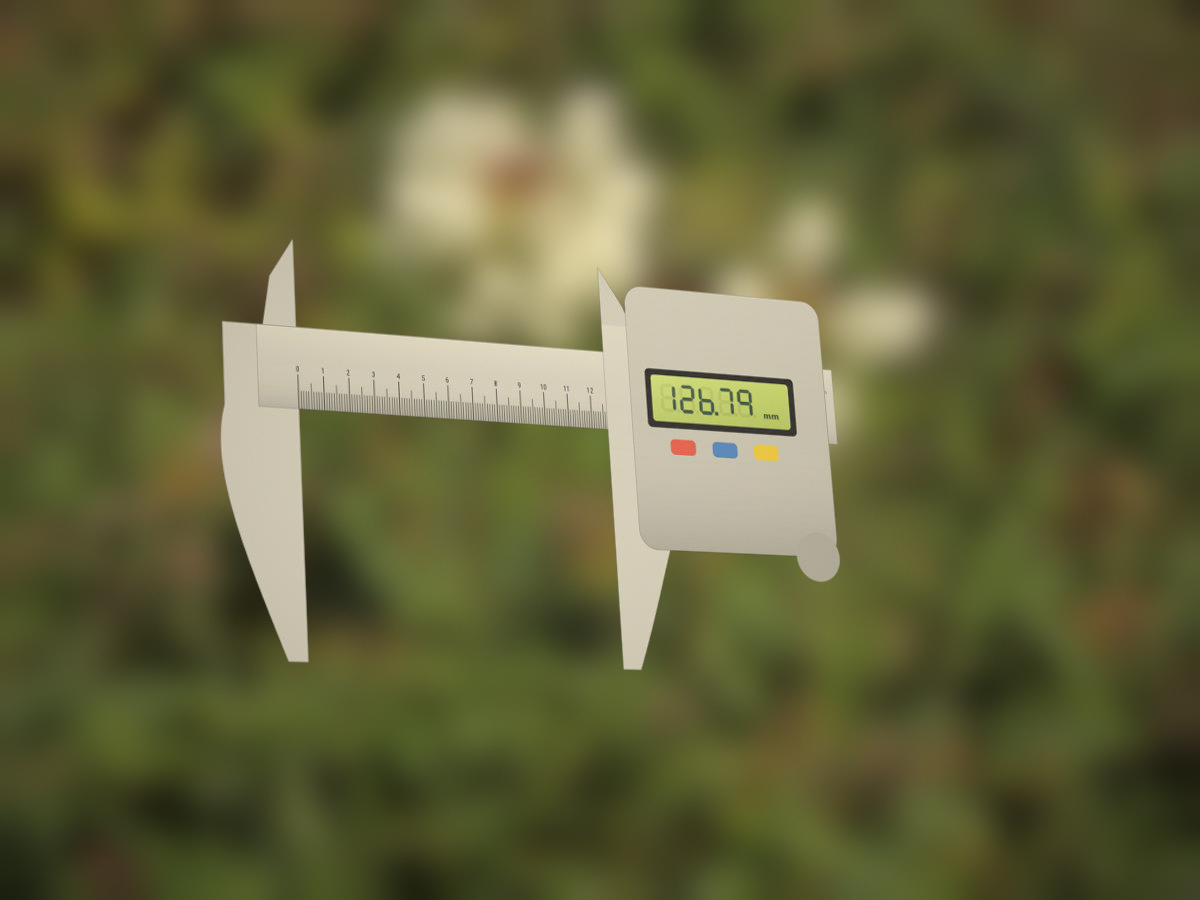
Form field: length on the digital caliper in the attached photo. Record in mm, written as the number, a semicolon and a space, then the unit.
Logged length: 126.79; mm
